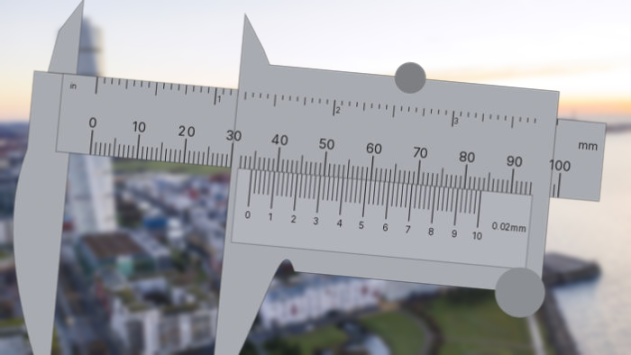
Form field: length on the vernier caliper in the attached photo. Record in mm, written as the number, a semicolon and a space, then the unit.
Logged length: 34.5; mm
